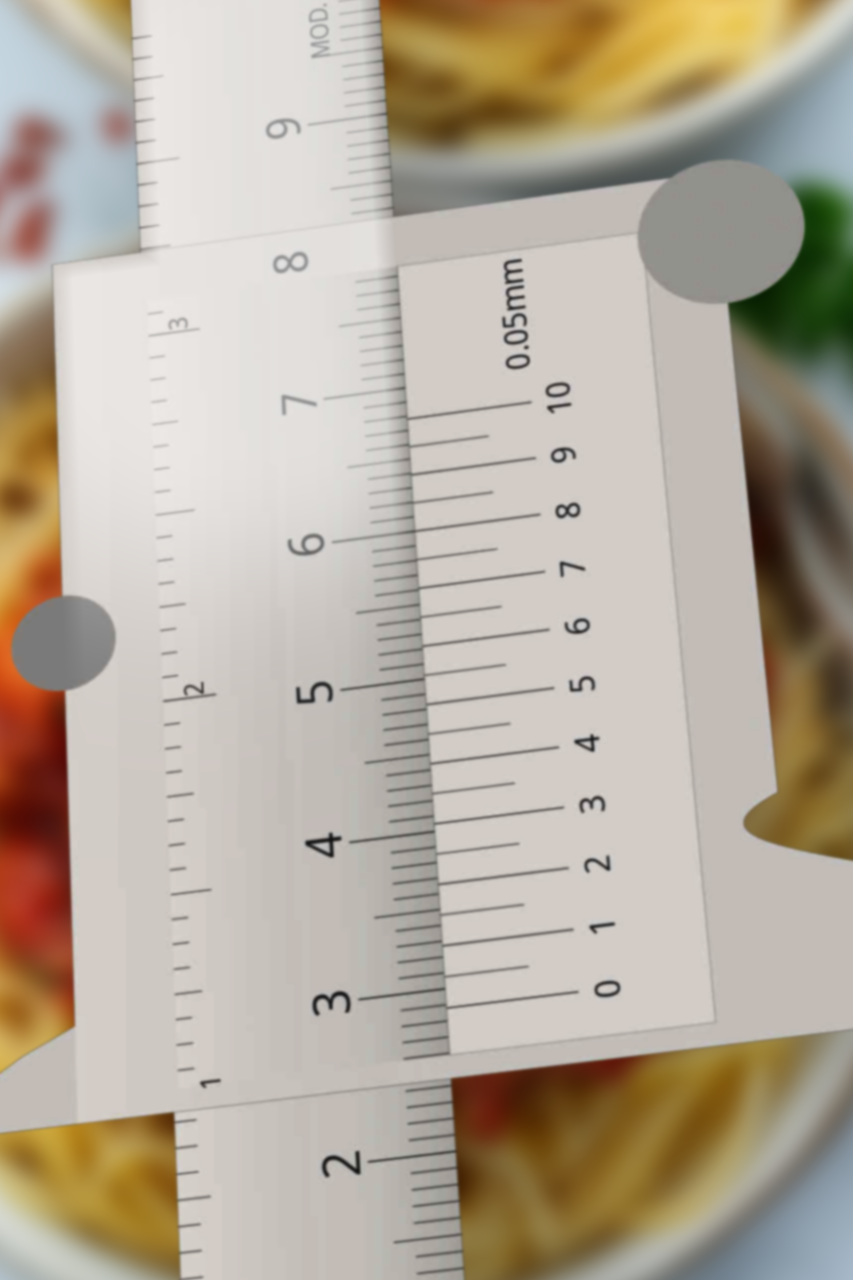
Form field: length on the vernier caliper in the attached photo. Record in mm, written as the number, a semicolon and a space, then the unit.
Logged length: 28.8; mm
